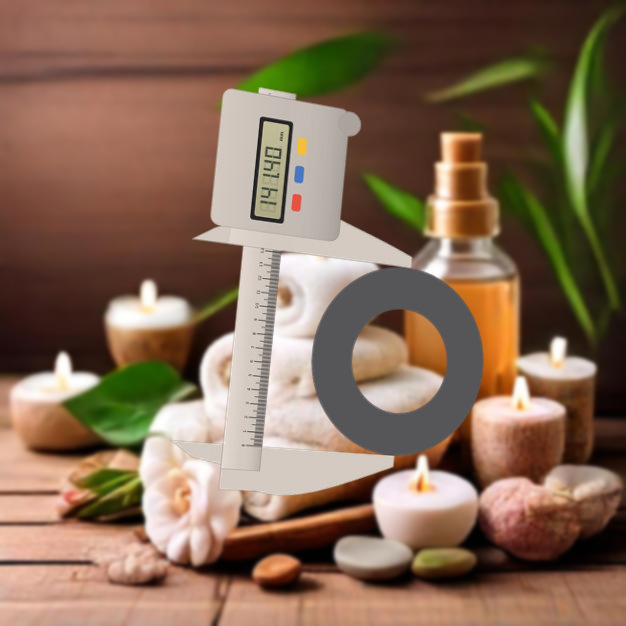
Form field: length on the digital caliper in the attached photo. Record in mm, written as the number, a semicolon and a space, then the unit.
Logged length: 141.40; mm
